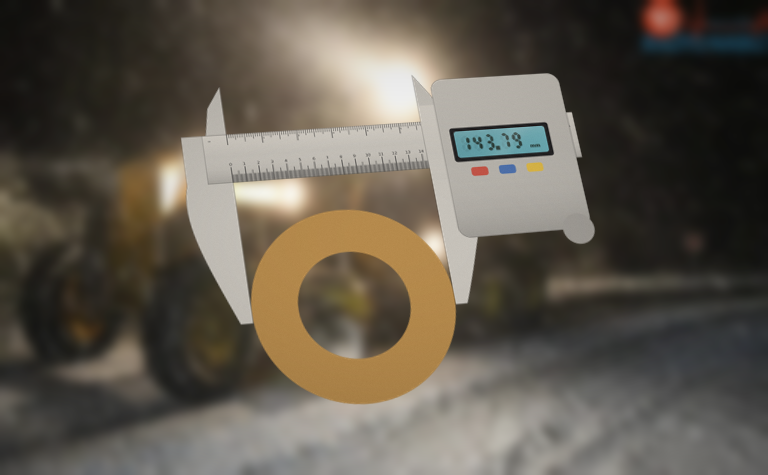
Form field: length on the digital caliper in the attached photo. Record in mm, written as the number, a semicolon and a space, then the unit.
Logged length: 143.79; mm
